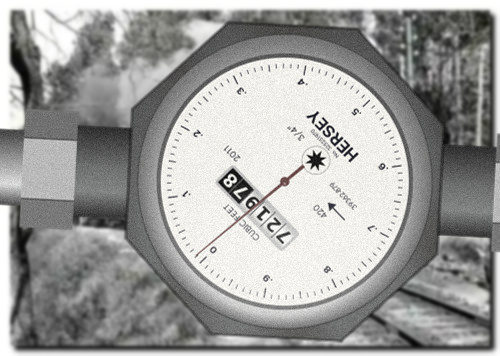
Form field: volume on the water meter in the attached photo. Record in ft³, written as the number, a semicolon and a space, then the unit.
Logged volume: 721978.01; ft³
